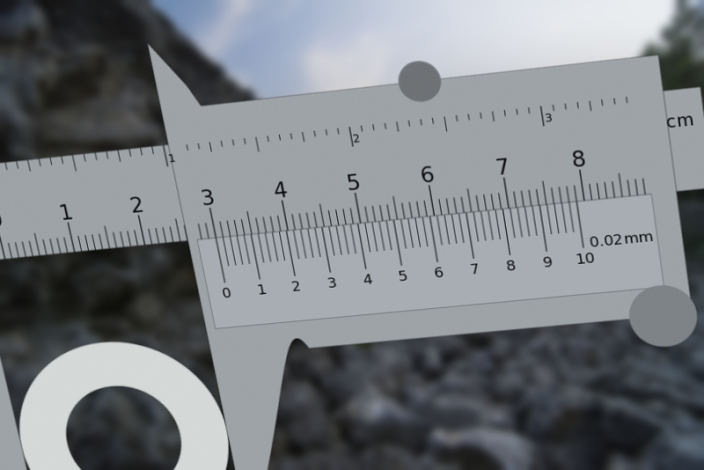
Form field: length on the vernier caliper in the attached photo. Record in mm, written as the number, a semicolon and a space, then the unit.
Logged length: 30.0; mm
